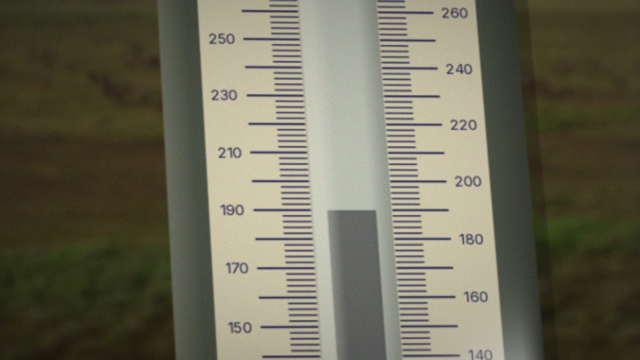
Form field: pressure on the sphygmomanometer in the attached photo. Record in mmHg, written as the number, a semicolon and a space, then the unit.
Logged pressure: 190; mmHg
